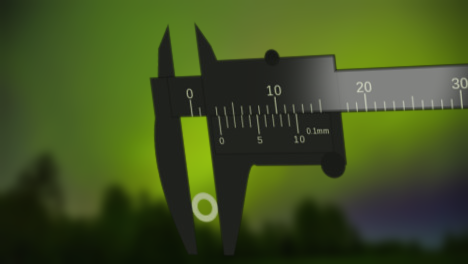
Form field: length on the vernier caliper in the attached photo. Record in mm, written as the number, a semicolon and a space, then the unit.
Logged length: 3.2; mm
